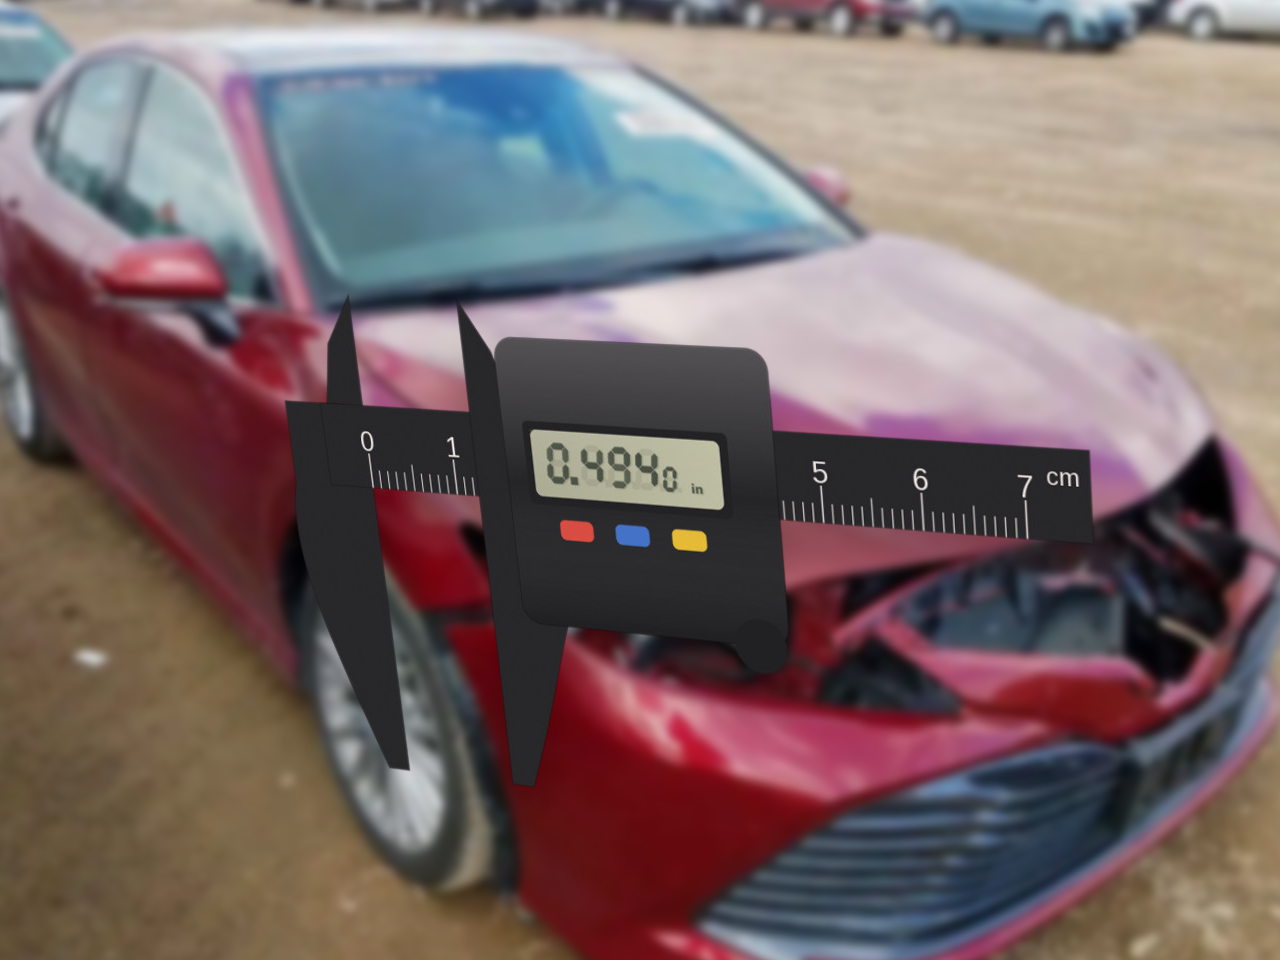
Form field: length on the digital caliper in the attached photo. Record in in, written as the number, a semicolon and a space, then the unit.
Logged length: 0.4940; in
